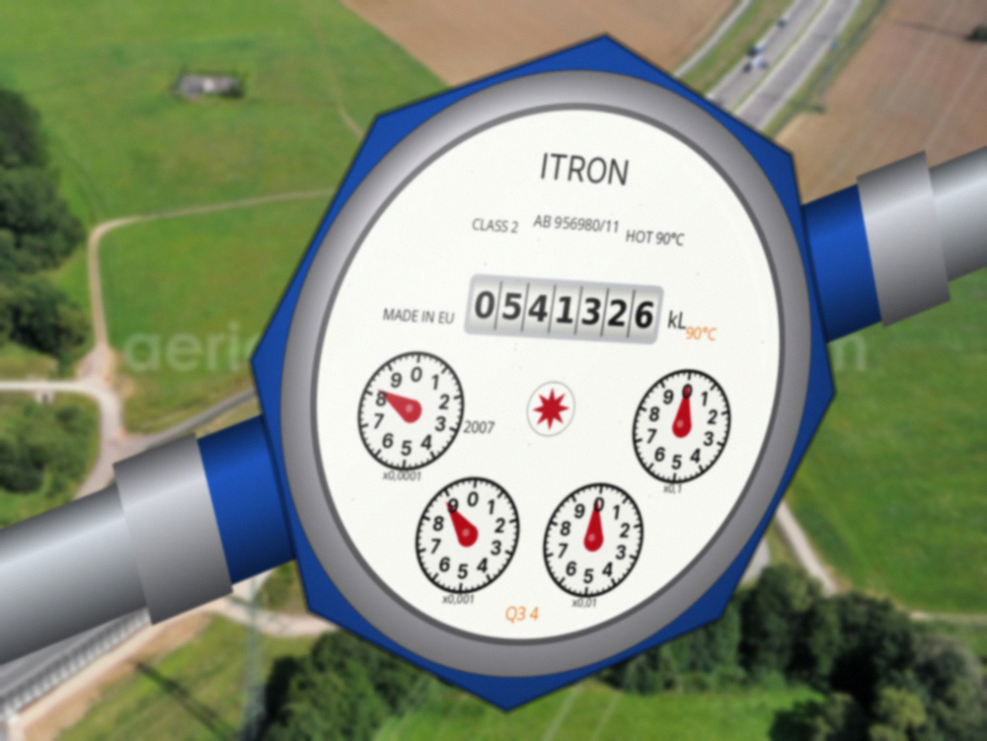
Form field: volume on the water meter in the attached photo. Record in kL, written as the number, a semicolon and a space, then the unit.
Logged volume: 541325.9988; kL
